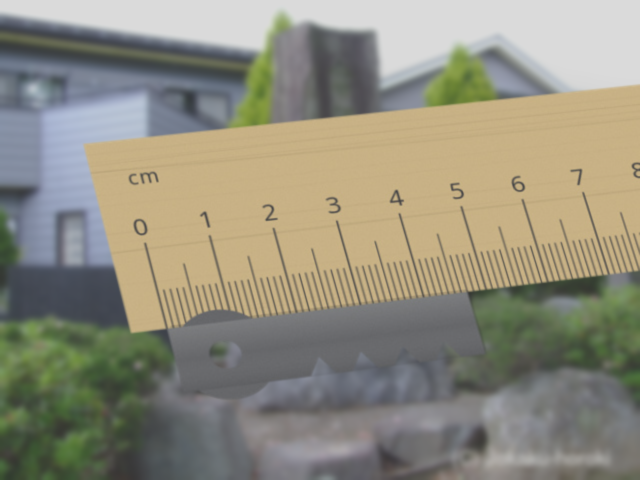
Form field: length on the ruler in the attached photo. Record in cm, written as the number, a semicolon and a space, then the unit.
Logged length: 4.7; cm
